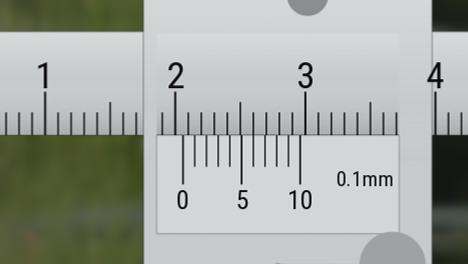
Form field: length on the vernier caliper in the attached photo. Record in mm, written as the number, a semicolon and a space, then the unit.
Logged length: 20.6; mm
